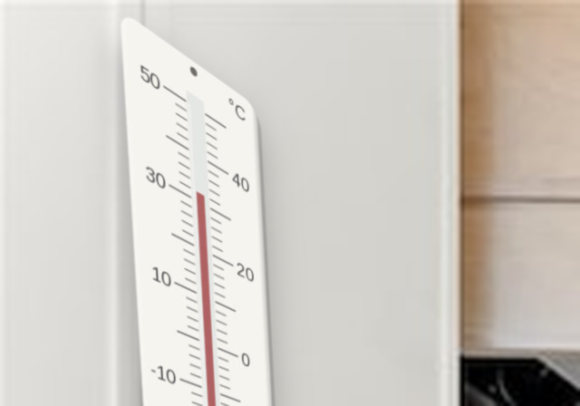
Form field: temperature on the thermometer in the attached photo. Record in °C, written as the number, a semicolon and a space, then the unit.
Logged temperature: 32; °C
